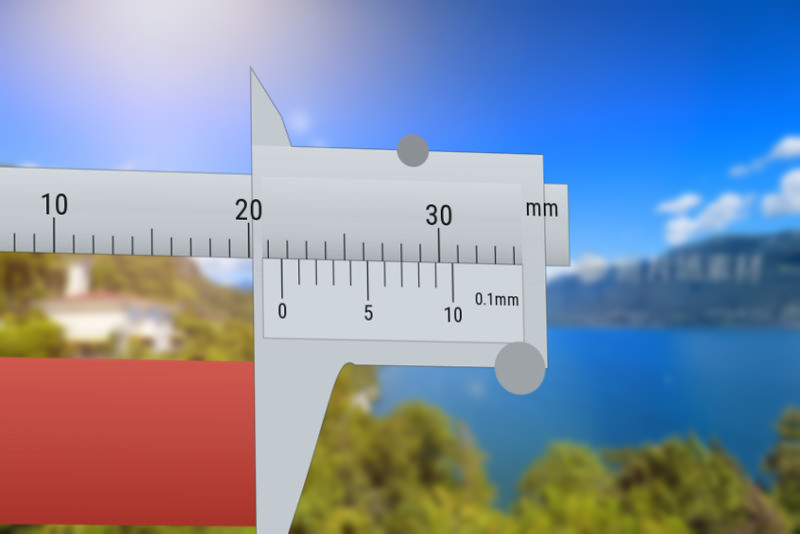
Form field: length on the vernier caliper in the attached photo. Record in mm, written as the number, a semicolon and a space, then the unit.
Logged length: 21.7; mm
